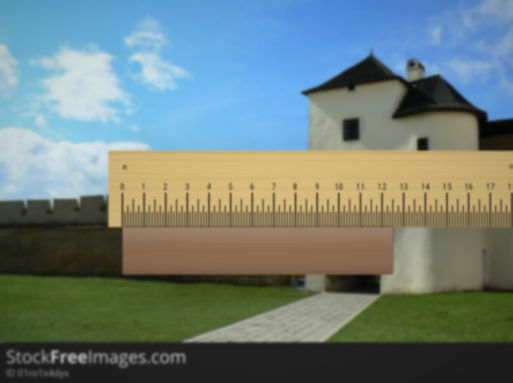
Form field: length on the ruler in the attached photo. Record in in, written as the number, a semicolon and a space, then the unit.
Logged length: 12.5; in
